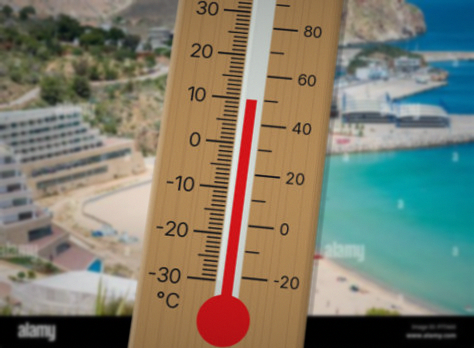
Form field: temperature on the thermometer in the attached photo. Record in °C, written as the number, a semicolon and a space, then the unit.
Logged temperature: 10; °C
